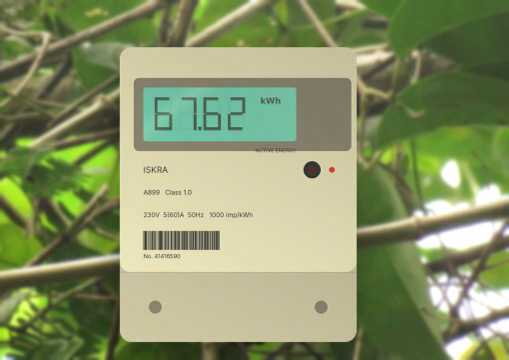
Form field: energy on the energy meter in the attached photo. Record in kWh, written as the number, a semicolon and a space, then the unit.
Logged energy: 67.62; kWh
